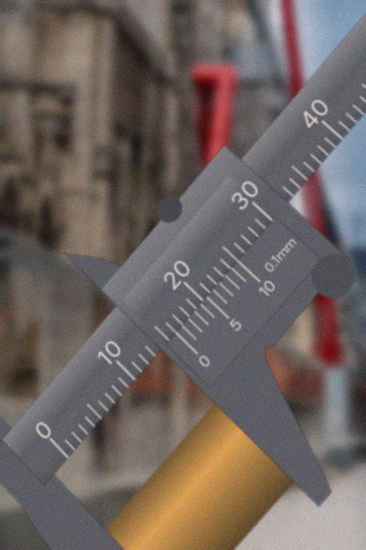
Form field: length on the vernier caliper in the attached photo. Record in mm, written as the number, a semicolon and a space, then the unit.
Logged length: 16.0; mm
